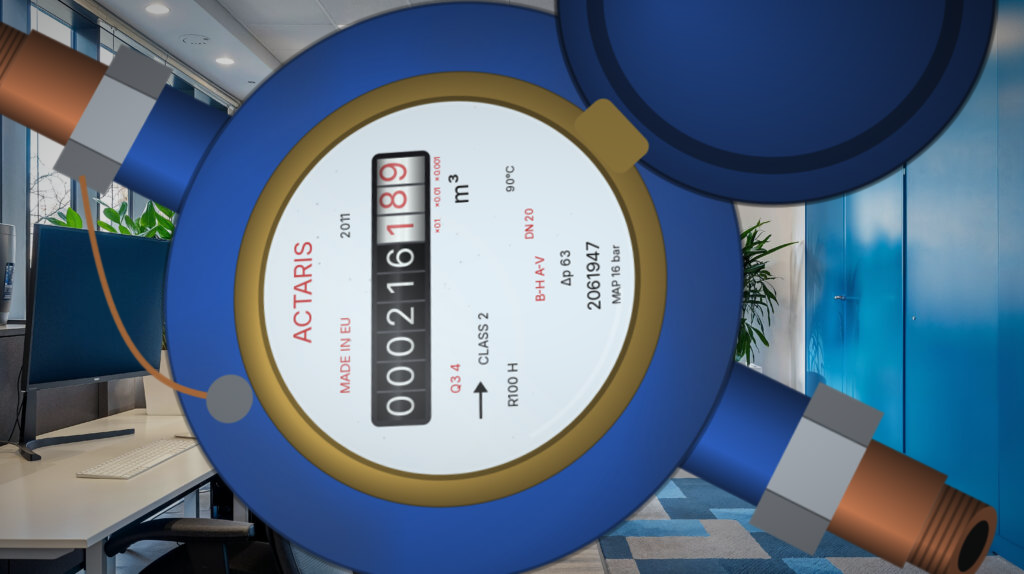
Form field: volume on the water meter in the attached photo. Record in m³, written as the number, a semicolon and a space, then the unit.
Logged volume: 216.189; m³
